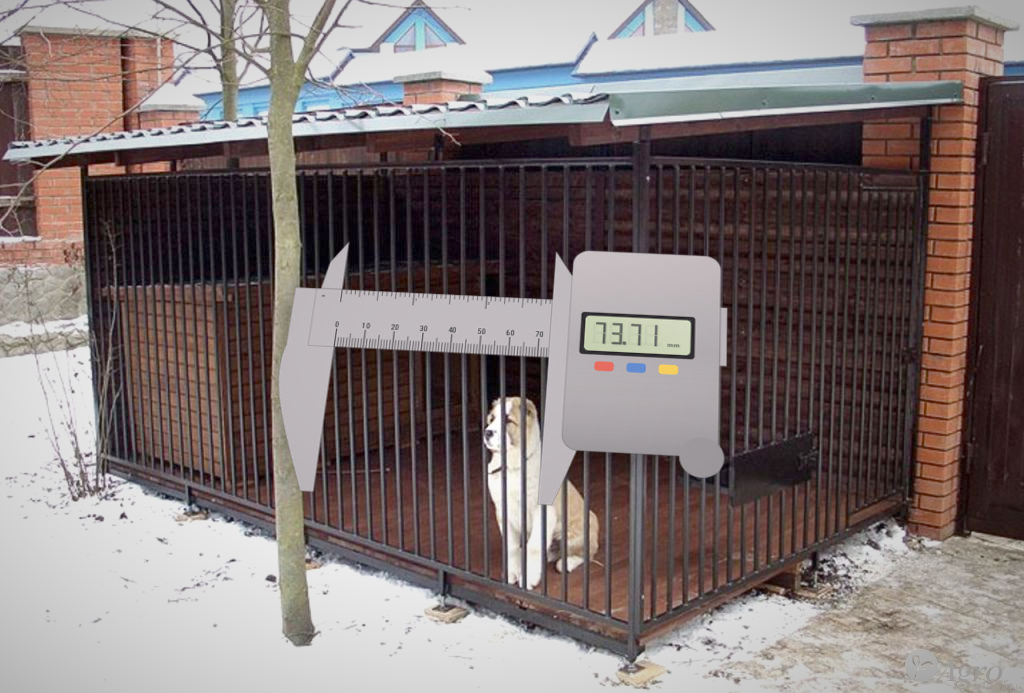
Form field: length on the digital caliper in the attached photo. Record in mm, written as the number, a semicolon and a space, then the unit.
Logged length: 73.71; mm
